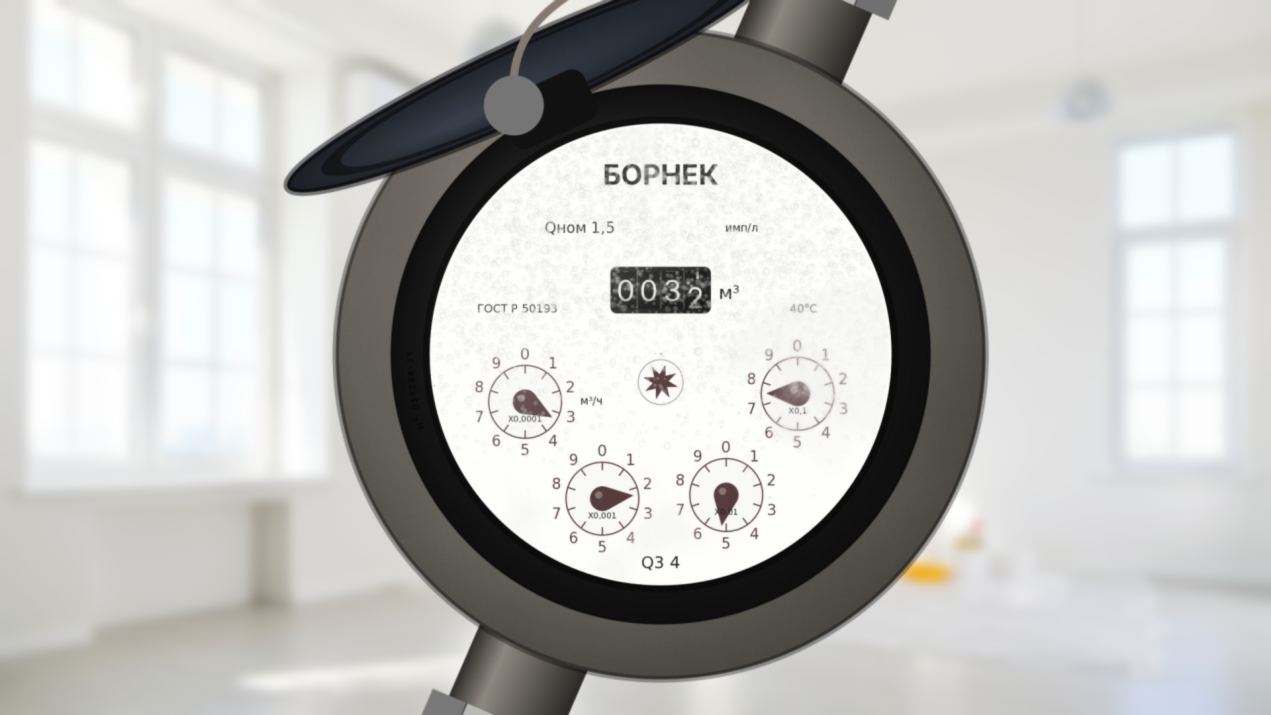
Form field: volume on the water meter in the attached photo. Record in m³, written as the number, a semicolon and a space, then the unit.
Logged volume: 31.7523; m³
